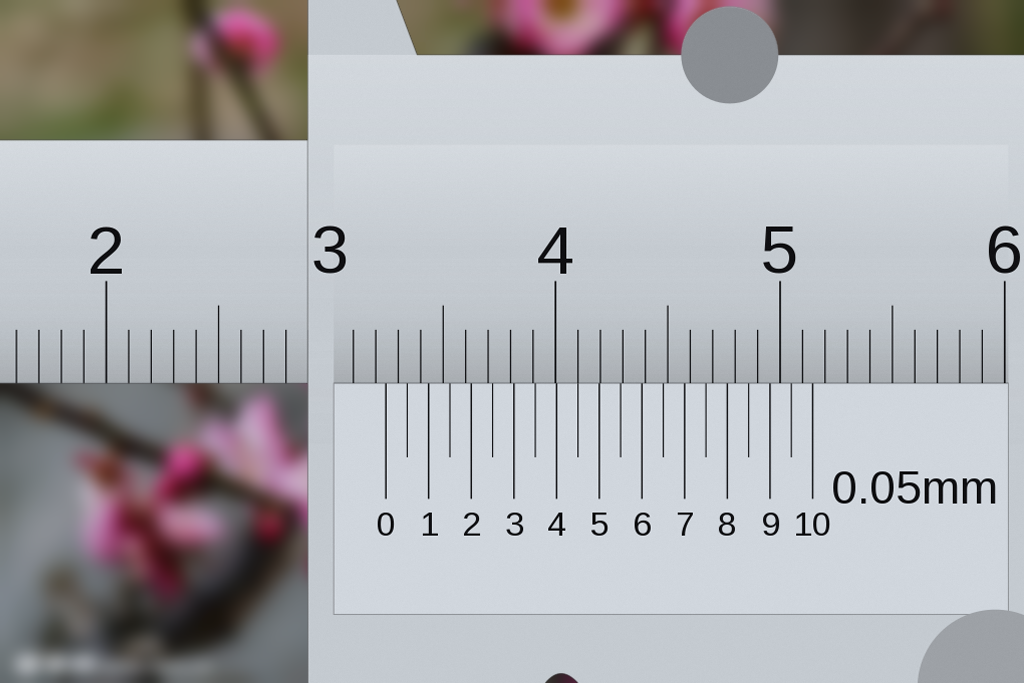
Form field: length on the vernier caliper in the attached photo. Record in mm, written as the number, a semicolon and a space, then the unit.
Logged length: 32.45; mm
